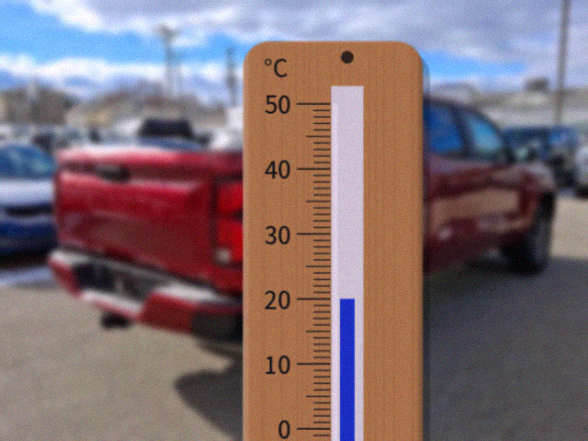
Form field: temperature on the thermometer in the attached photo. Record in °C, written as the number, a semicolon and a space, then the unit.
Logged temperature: 20; °C
